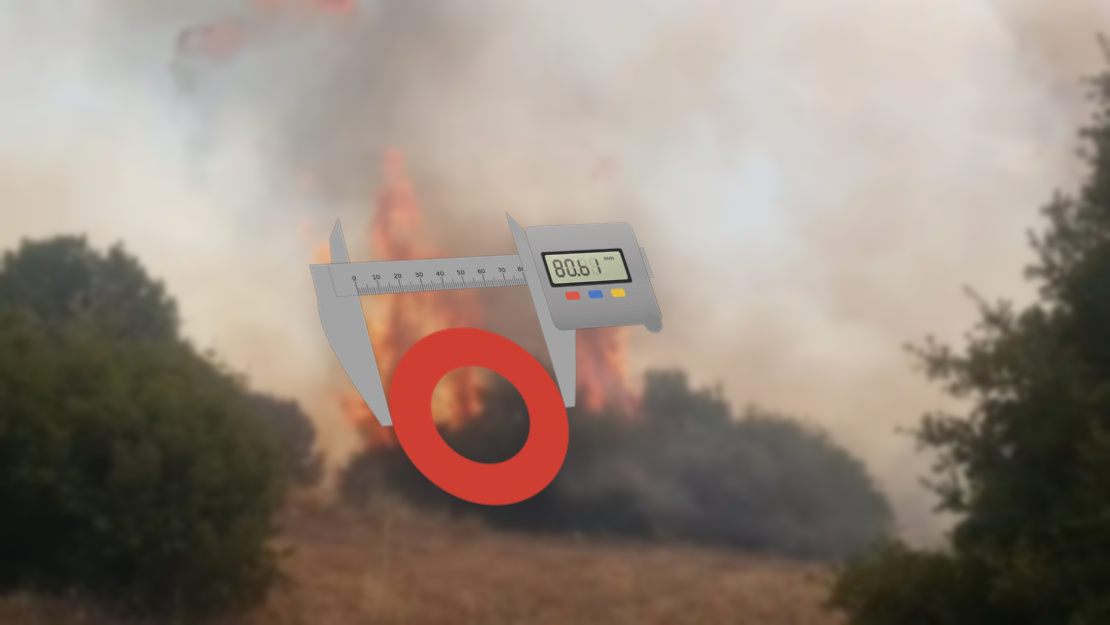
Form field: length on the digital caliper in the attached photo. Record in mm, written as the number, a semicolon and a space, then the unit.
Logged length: 80.61; mm
